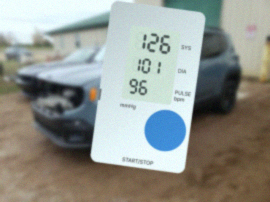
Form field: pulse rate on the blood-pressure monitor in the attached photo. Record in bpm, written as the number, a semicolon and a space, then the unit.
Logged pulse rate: 96; bpm
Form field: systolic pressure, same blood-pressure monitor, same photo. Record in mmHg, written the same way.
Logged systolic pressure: 126; mmHg
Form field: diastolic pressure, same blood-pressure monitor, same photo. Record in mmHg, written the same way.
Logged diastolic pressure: 101; mmHg
